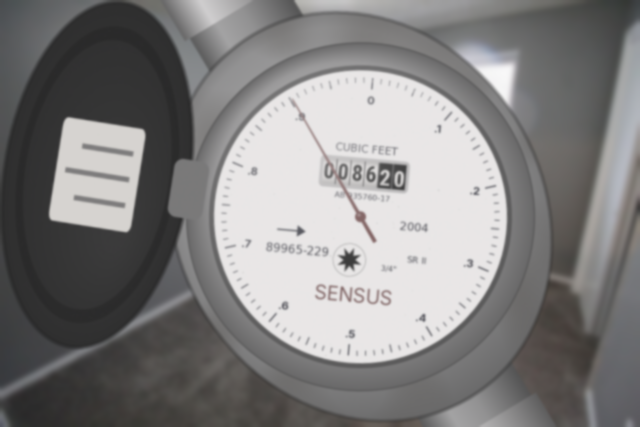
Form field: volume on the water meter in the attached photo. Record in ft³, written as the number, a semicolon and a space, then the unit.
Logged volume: 8619.90; ft³
